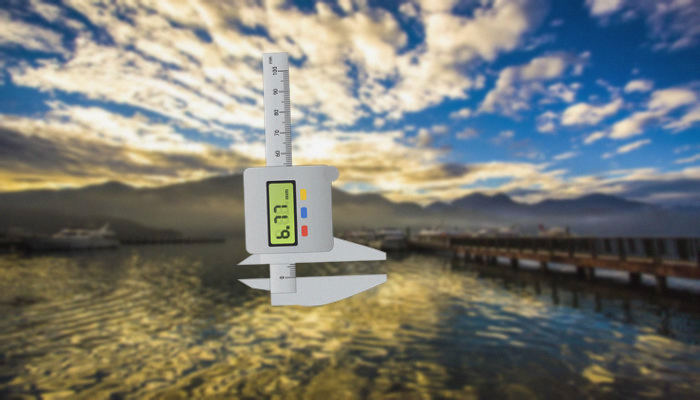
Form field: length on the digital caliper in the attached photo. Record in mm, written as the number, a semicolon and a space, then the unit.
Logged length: 6.77; mm
